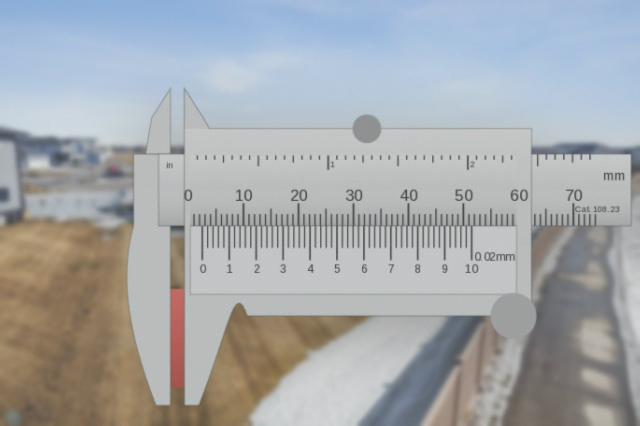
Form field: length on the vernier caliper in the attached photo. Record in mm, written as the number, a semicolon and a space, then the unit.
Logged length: 2.5; mm
